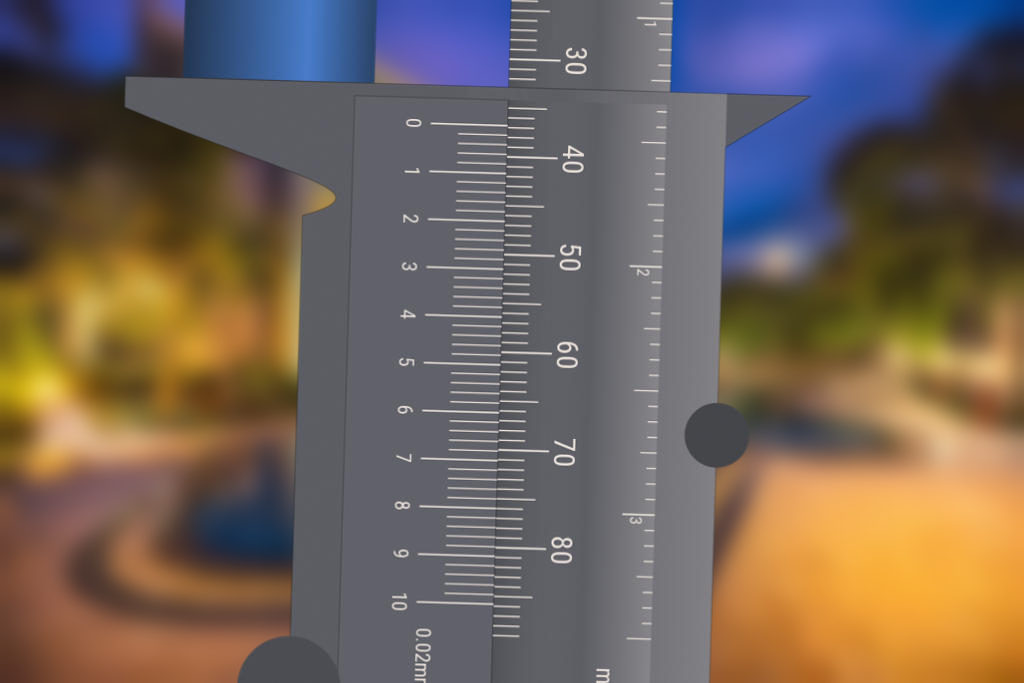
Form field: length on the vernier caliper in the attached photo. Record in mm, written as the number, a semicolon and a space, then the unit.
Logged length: 36.8; mm
